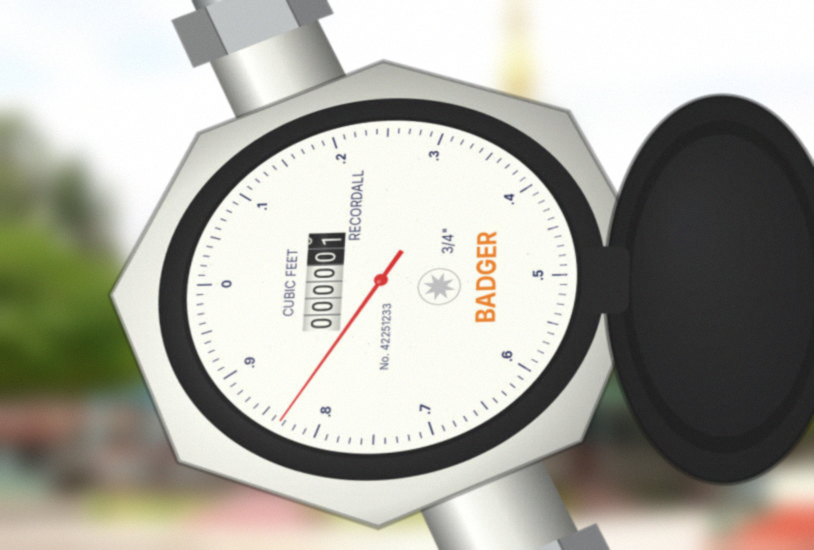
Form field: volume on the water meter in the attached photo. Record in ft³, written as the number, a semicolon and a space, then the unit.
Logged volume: 0.83; ft³
